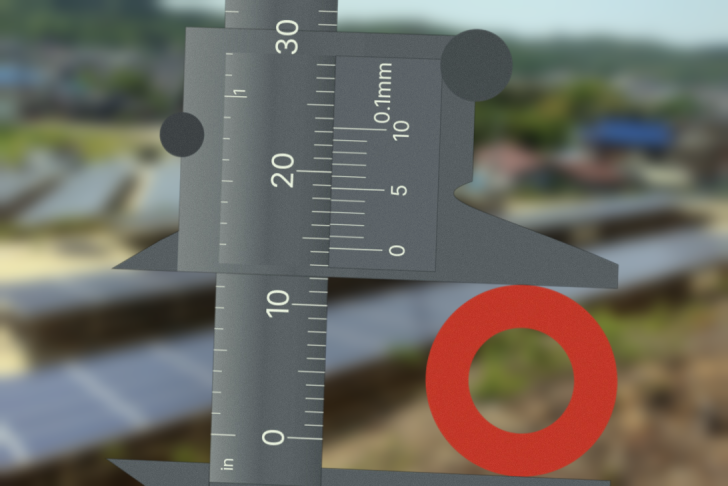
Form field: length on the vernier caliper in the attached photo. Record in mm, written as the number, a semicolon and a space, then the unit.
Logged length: 14.3; mm
